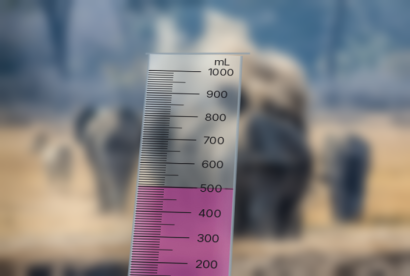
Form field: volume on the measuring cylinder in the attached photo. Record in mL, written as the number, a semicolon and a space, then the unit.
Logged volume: 500; mL
